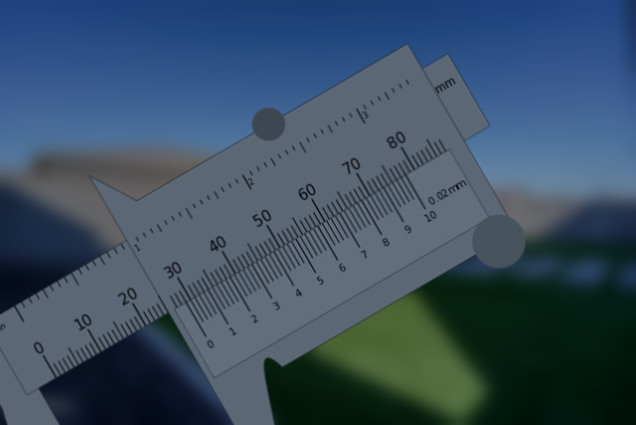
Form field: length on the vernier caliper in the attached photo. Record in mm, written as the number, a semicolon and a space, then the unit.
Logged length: 29.0; mm
